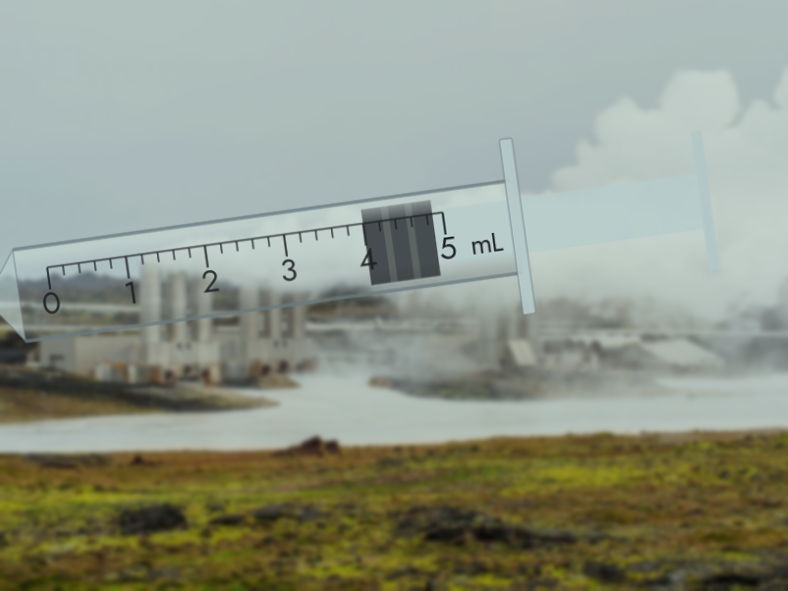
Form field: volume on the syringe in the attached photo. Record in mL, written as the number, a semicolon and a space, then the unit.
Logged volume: 4; mL
